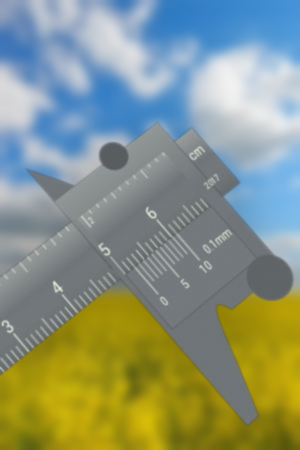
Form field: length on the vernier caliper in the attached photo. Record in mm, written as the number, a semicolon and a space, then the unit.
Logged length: 52.0; mm
